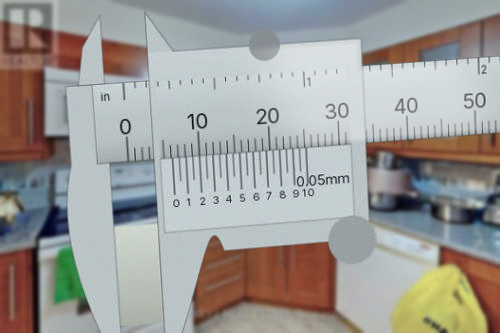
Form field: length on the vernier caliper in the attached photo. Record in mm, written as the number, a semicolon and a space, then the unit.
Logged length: 6.2; mm
